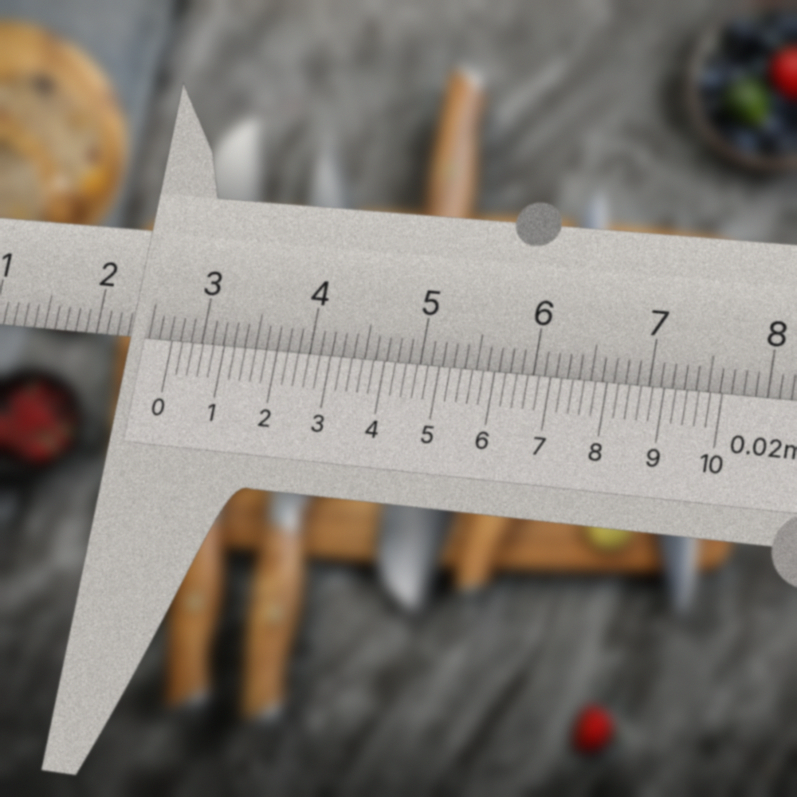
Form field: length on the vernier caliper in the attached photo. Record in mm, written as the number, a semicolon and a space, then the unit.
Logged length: 27.2; mm
